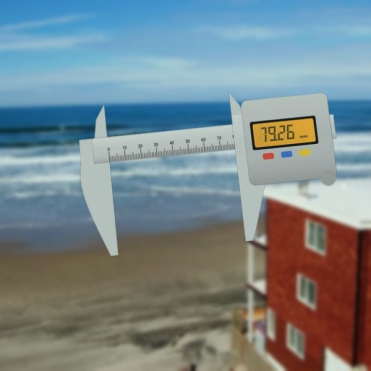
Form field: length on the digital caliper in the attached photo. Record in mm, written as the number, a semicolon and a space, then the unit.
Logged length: 79.26; mm
